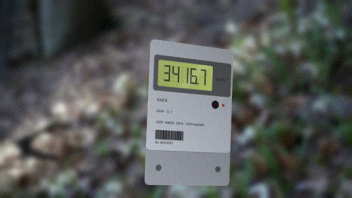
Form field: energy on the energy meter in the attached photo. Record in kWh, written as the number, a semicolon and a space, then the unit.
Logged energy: 3416.7; kWh
